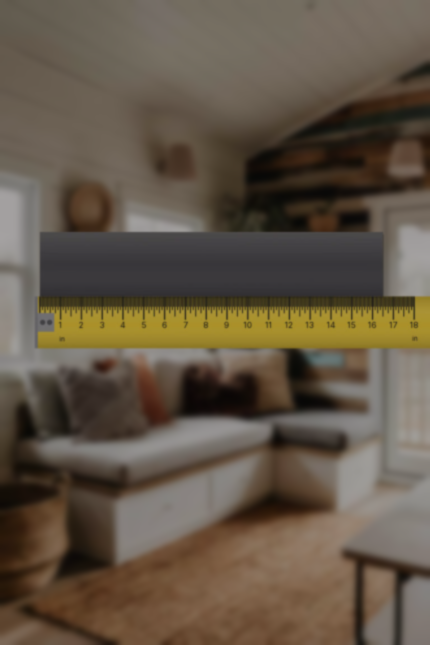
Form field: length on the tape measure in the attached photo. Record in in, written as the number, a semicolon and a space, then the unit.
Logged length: 16.5; in
